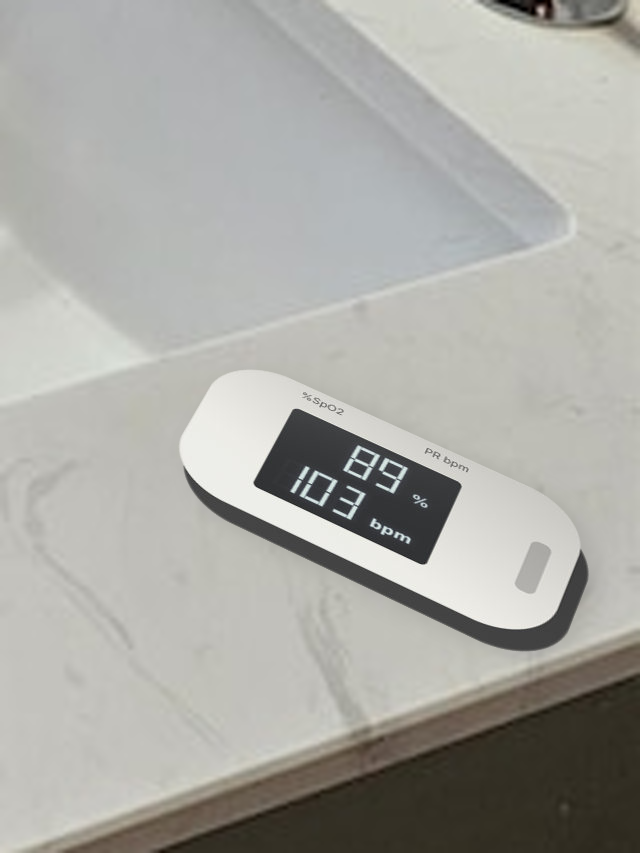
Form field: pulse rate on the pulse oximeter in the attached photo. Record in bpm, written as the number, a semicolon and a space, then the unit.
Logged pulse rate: 103; bpm
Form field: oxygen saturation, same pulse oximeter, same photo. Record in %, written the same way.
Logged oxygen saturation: 89; %
